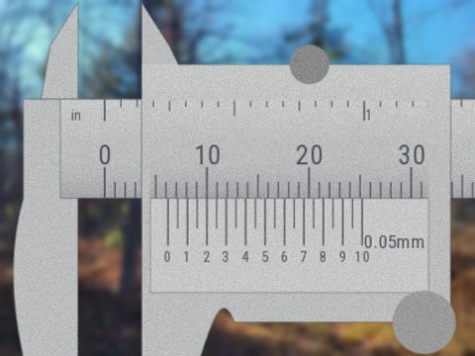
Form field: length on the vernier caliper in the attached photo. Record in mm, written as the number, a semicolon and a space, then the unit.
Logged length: 6.2; mm
